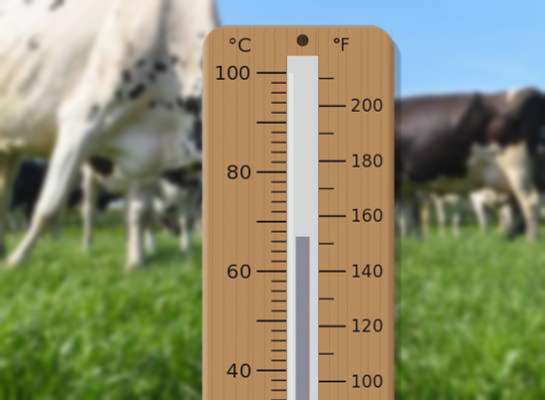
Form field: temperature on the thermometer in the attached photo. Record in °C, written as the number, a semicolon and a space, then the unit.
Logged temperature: 67; °C
